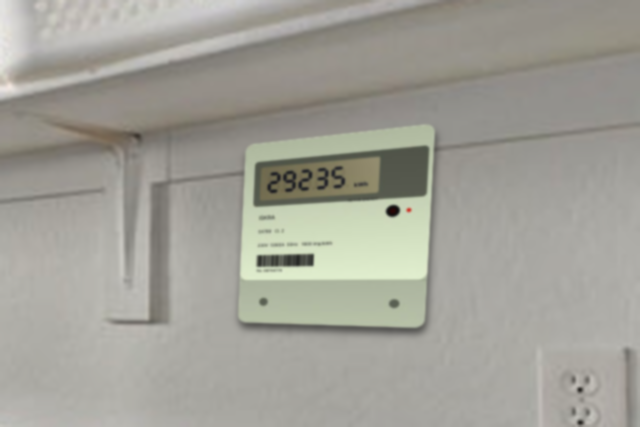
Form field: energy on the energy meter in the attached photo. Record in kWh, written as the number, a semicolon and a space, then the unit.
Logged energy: 29235; kWh
